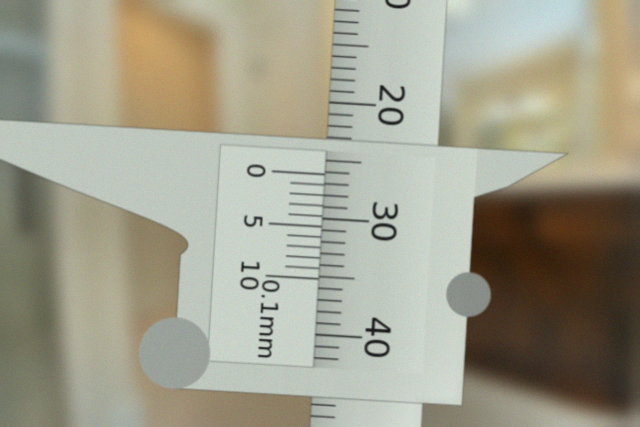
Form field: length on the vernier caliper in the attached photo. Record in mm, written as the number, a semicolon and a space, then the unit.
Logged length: 26.2; mm
